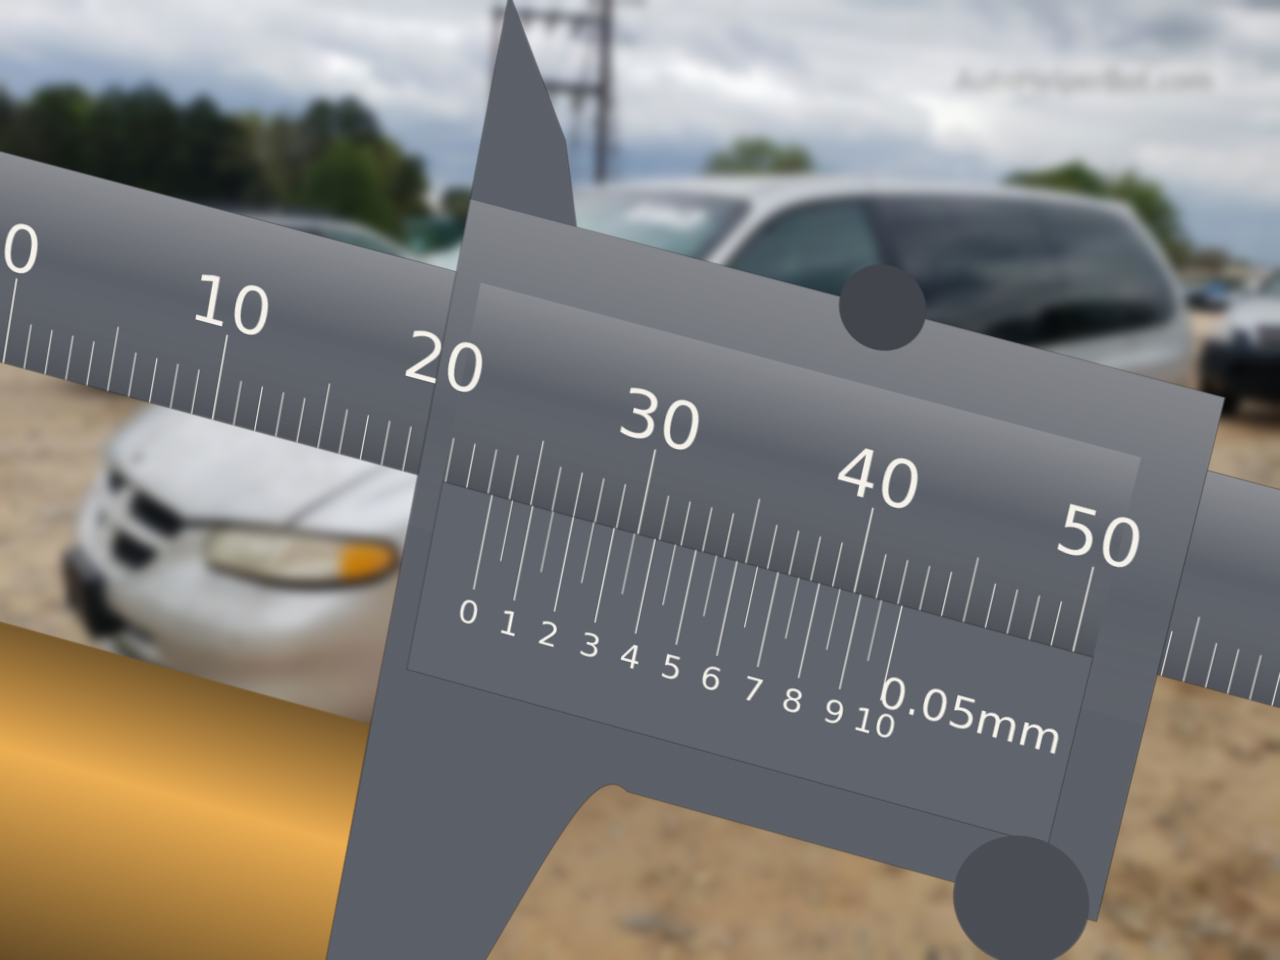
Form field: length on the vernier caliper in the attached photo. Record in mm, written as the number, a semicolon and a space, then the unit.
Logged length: 23.2; mm
